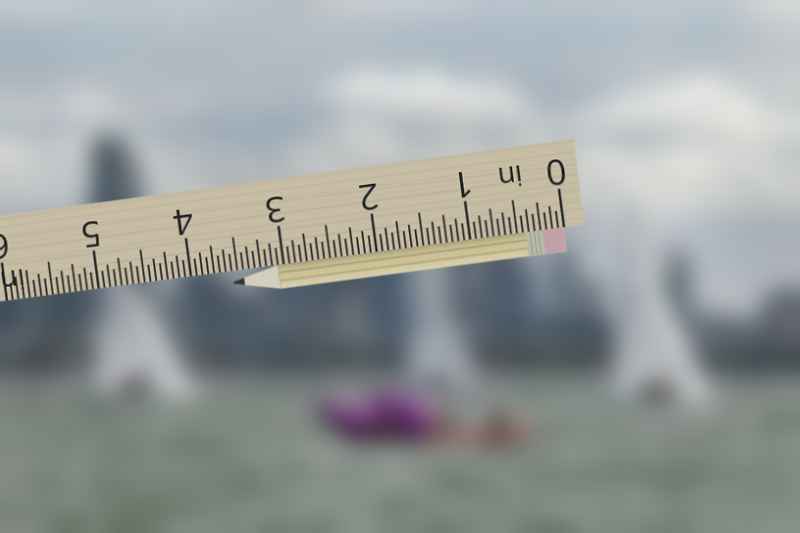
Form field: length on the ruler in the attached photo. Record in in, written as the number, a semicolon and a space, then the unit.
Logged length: 3.5625; in
